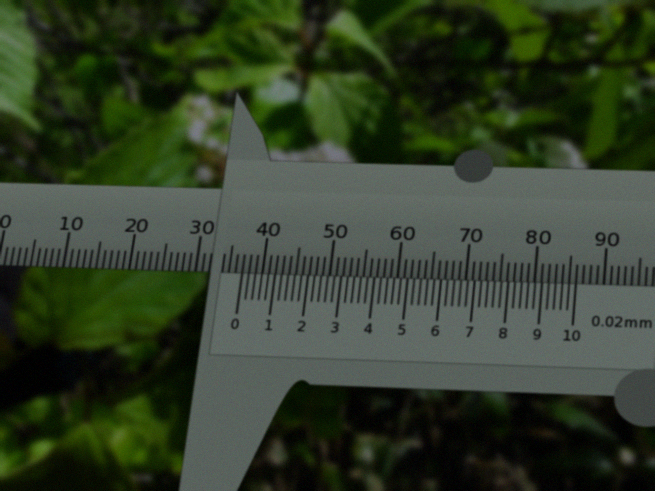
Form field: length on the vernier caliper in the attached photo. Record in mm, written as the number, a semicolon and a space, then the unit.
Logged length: 37.0; mm
